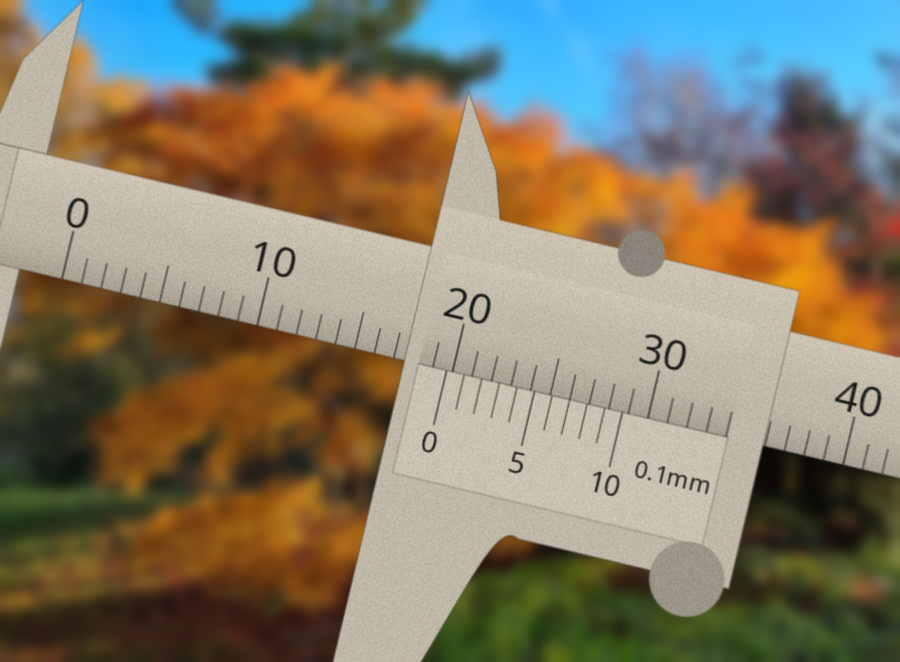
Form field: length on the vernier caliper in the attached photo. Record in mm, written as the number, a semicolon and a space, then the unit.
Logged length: 19.7; mm
